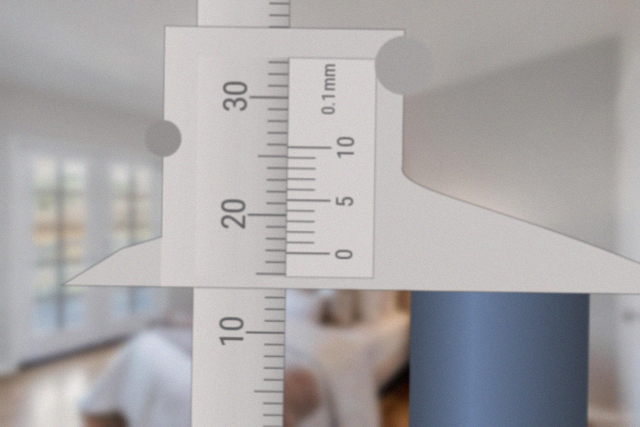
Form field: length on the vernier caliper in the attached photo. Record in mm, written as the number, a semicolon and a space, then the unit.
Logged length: 16.8; mm
